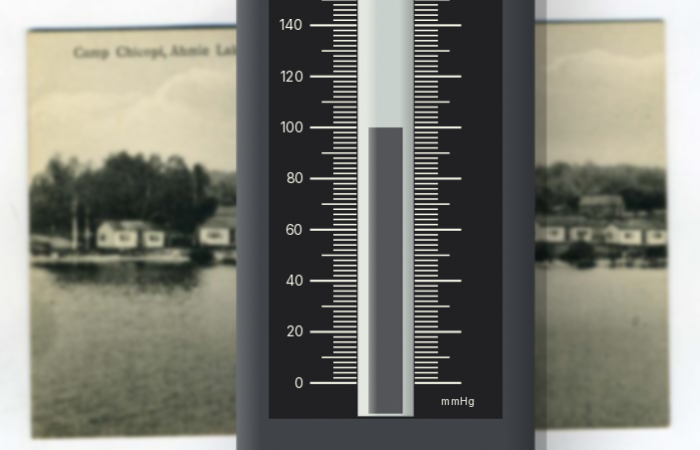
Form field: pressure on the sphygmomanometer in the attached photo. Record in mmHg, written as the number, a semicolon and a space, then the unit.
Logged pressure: 100; mmHg
